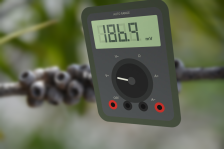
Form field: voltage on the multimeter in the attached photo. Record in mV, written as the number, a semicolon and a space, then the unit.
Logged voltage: 186.9; mV
